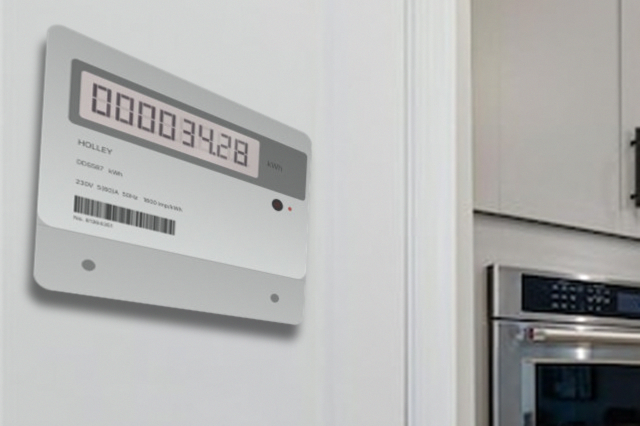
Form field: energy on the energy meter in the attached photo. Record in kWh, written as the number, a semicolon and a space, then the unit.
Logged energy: 34.28; kWh
